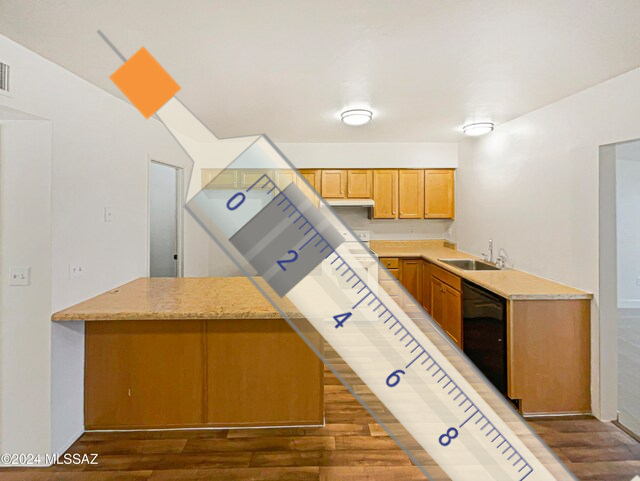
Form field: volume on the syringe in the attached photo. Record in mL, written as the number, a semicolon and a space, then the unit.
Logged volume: 0.6; mL
